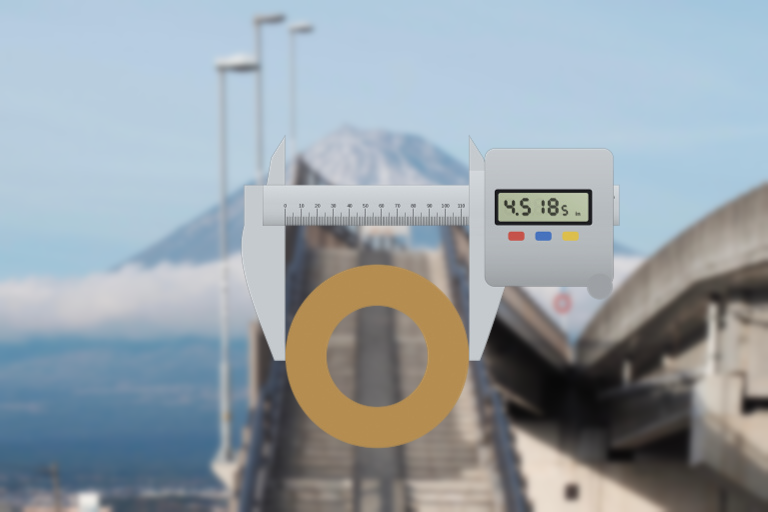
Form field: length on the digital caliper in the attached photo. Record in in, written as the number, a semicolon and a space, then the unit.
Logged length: 4.5185; in
